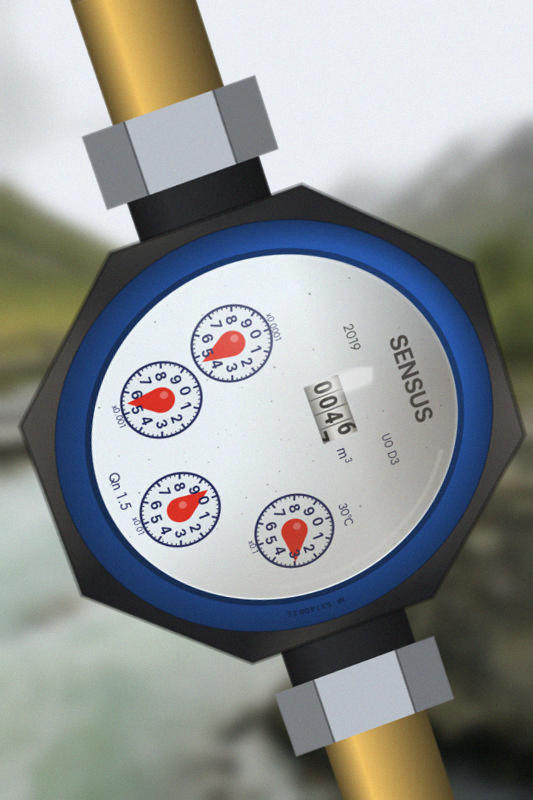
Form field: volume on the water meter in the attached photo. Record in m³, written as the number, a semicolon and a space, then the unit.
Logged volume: 46.2954; m³
